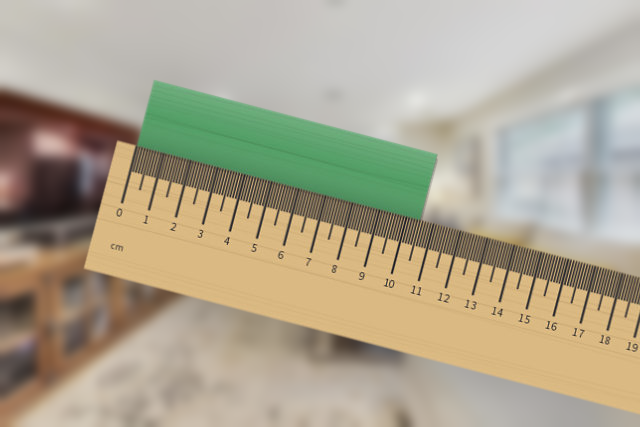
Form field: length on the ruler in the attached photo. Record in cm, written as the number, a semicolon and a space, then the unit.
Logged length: 10.5; cm
